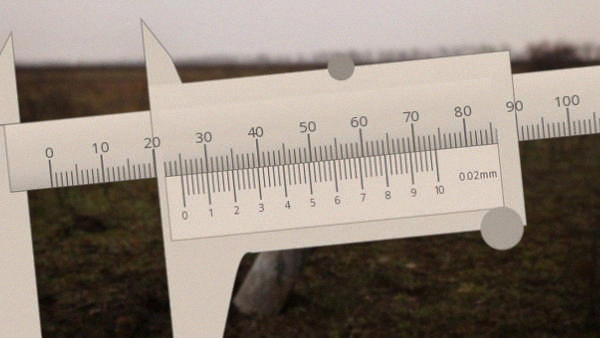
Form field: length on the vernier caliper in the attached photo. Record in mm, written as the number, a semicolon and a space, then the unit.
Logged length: 25.0; mm
